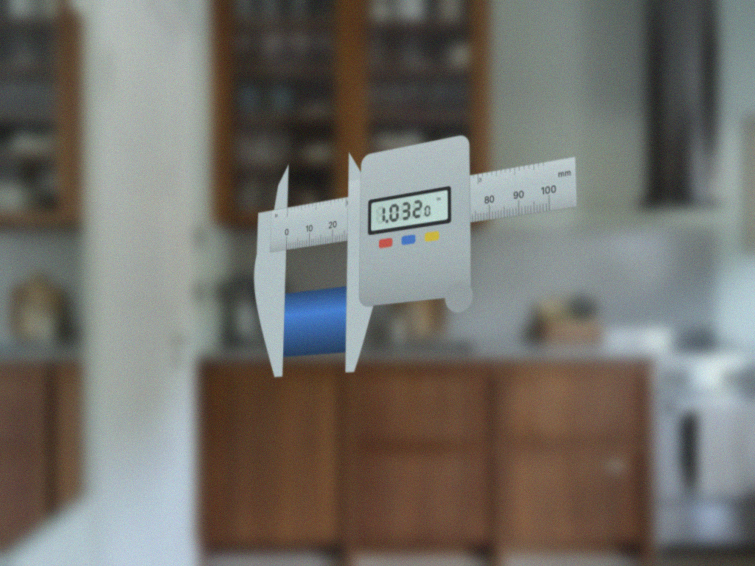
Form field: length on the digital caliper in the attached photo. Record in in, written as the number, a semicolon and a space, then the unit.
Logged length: 1.0320; in
